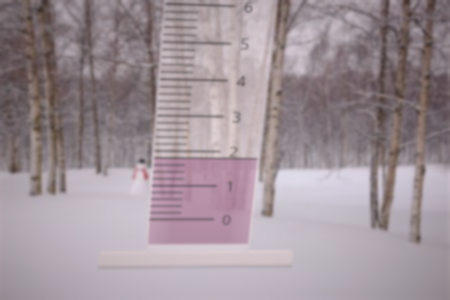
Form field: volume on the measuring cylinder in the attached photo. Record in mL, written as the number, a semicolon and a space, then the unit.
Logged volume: 1.8; mL
